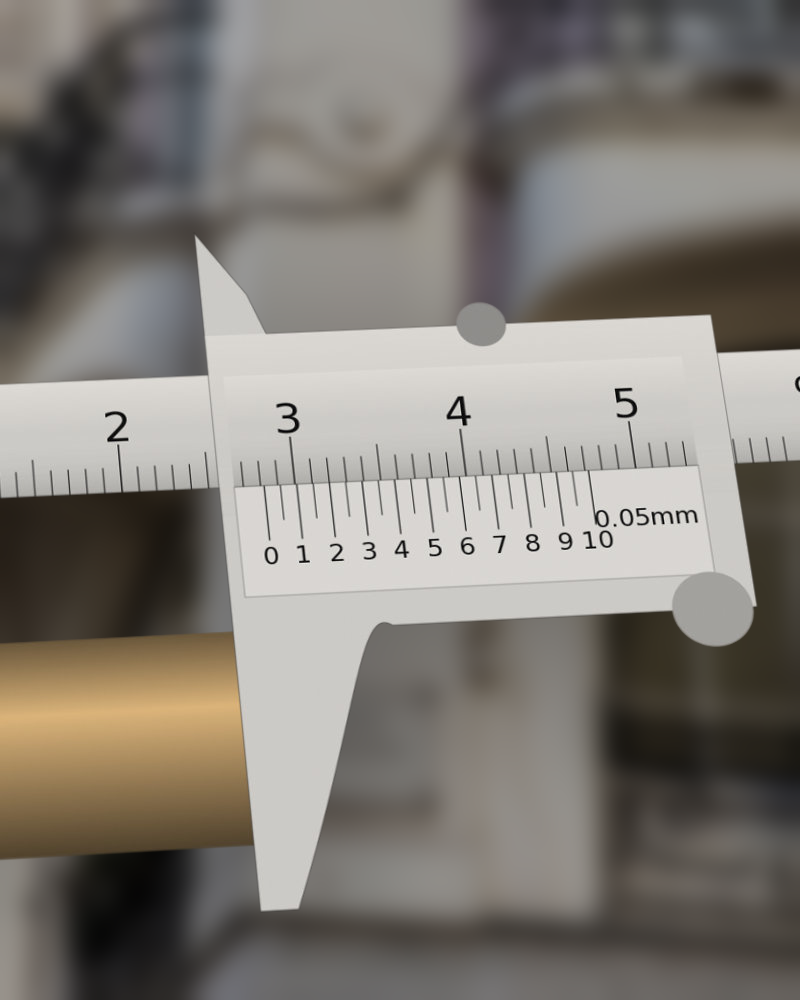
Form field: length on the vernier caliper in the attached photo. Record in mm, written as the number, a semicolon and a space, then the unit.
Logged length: 28.2; mm
